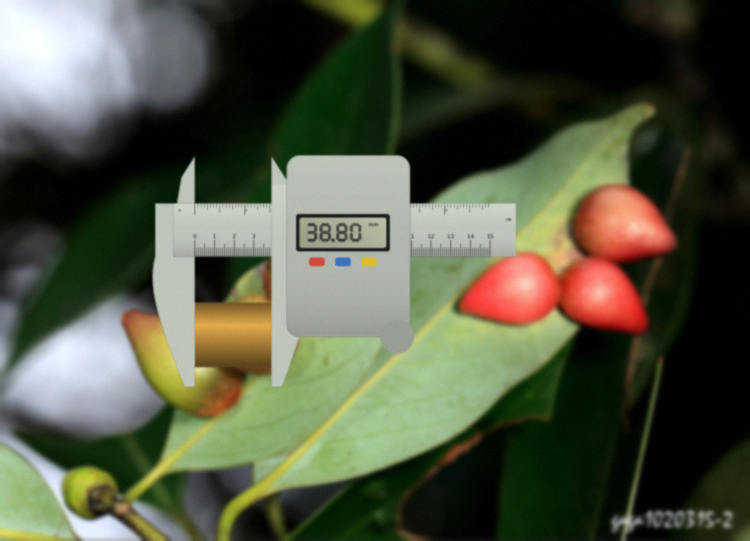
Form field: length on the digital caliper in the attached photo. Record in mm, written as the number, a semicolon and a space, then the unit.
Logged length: 38.80; mm
